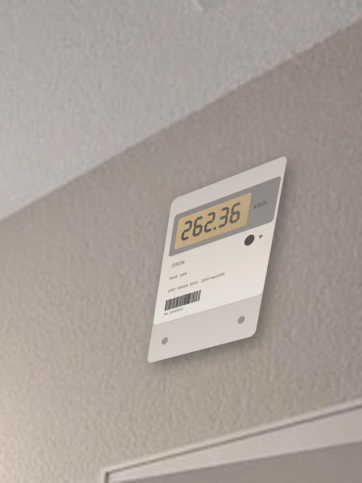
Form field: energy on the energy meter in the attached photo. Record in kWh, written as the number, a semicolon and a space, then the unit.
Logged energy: 262.36; kWh
